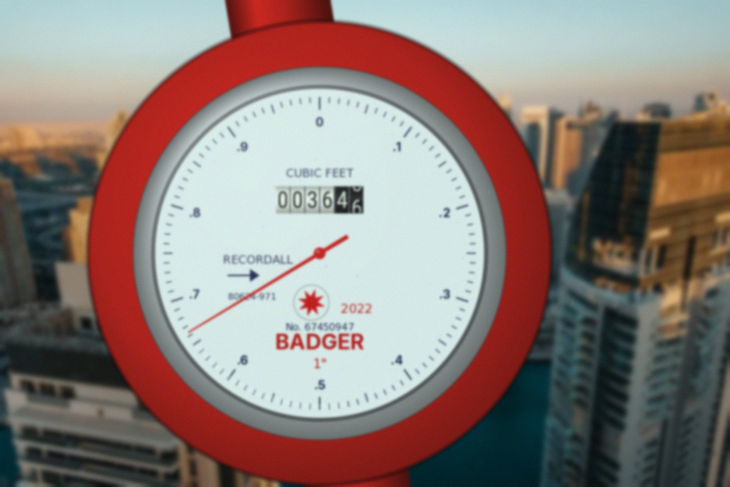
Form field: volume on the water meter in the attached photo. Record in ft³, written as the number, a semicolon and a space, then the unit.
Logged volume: 3645.66; ft³
